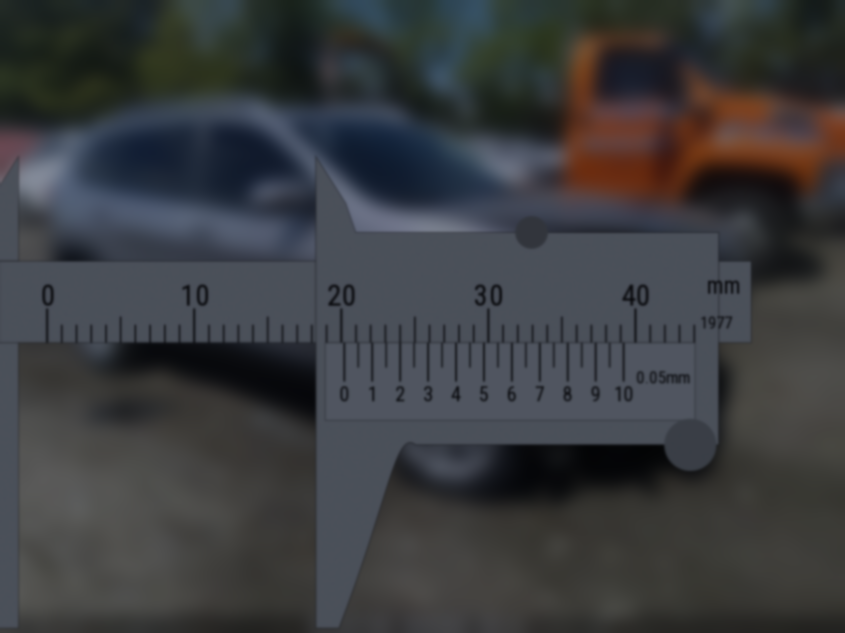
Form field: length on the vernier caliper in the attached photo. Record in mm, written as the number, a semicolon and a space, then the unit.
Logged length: 20.2; mm
